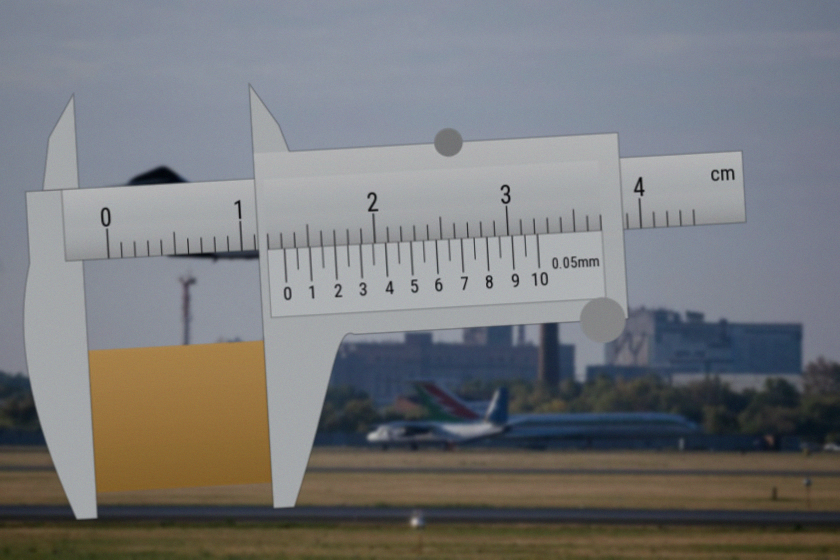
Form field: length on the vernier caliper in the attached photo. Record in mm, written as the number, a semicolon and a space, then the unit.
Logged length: 13.2; mm
